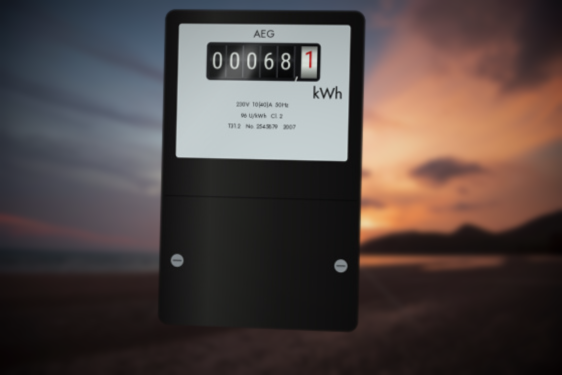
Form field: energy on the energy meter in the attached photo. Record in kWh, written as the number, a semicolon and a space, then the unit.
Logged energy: 68.1; kWh
